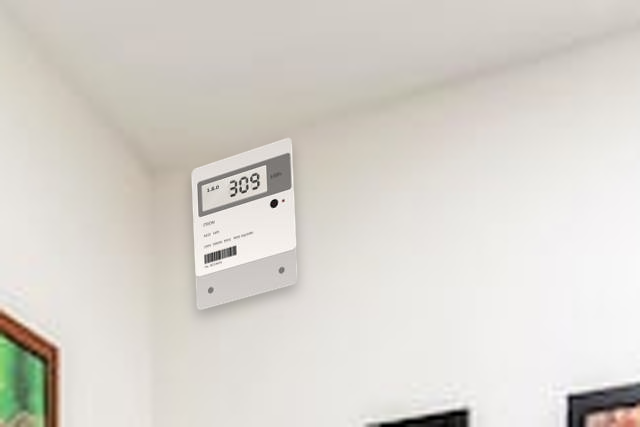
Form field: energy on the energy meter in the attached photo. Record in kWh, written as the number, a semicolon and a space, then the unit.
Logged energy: 309; kWh
